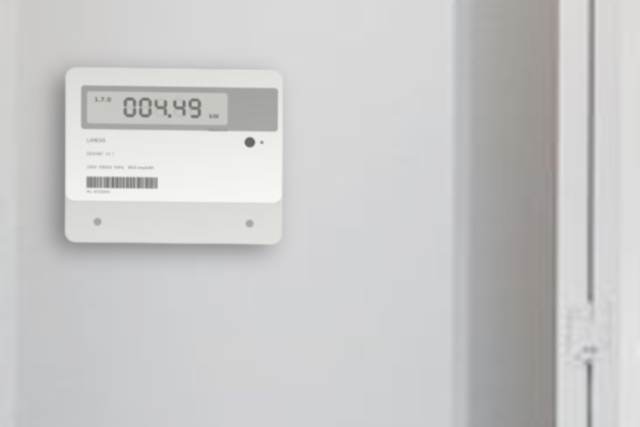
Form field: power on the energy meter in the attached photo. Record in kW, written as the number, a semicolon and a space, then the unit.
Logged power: 4.49; kW
